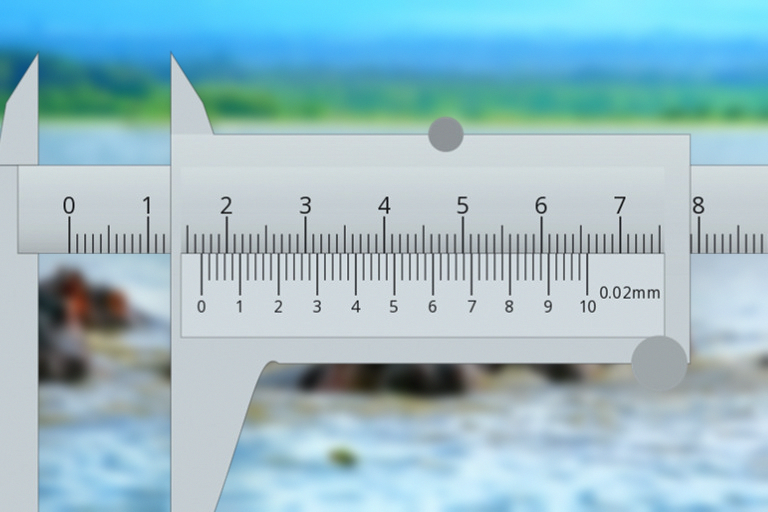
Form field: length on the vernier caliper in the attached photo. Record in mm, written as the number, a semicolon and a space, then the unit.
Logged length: 16.8; mm
